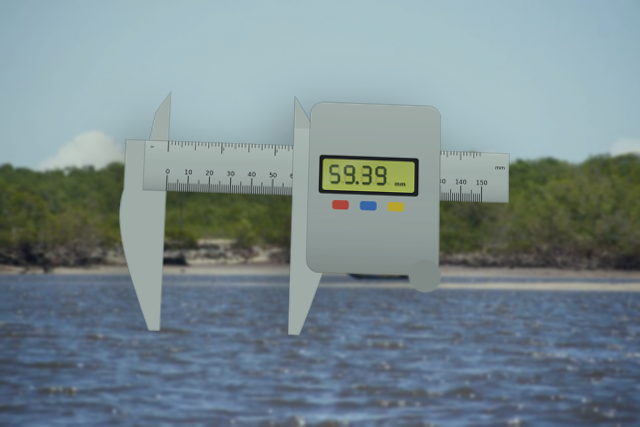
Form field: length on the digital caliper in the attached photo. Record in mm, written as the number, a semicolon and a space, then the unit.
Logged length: 59.39; mm
